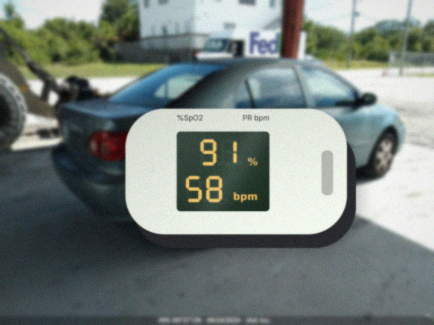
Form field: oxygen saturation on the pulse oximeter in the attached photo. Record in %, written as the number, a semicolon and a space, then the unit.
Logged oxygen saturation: 91; %
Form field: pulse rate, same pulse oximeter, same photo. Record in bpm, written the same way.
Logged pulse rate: 58; bpm
